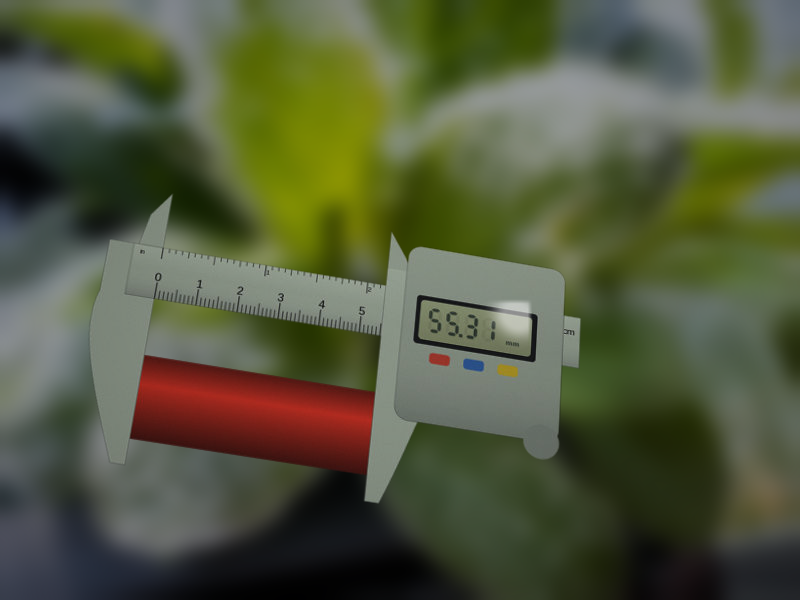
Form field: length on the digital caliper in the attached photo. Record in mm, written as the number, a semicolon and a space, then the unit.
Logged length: 55.31; mm
